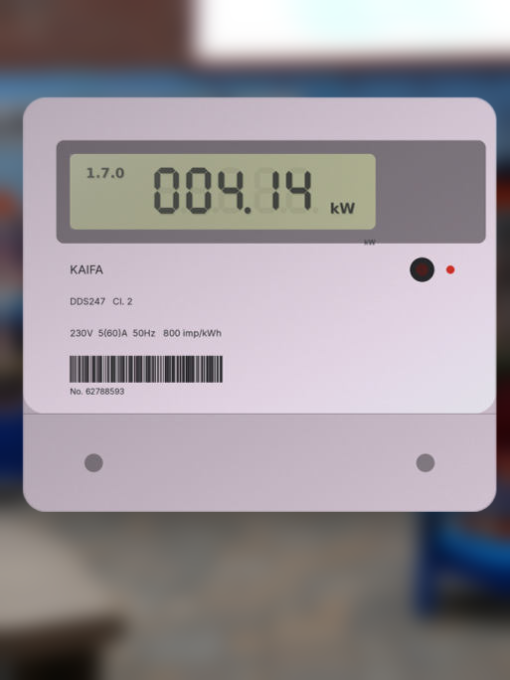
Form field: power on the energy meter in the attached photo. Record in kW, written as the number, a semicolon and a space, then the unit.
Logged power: 4.14; kW
